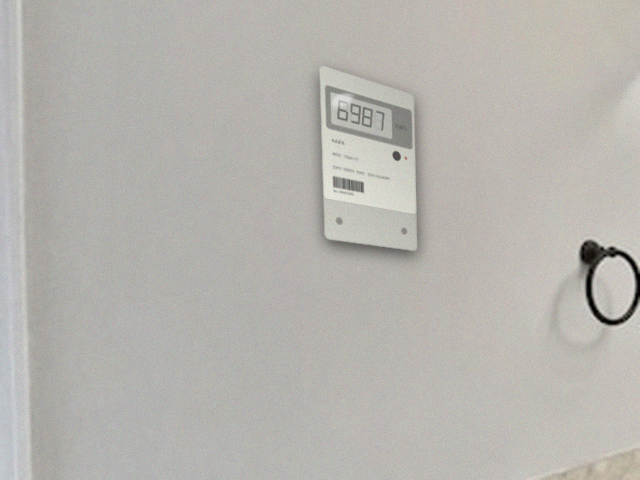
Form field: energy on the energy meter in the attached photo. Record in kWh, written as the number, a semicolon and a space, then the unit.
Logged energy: 6987; kWh
